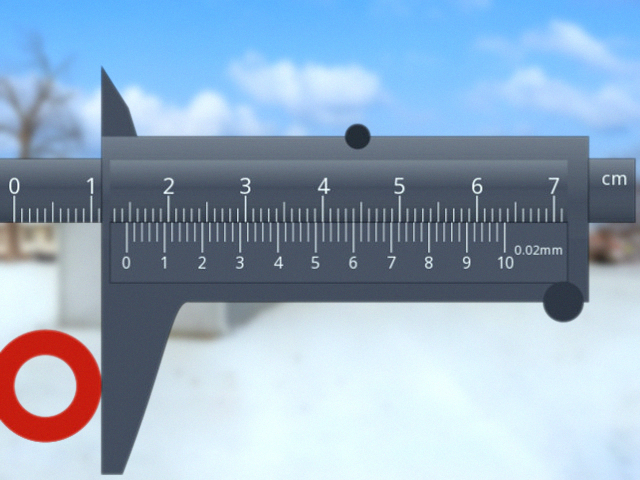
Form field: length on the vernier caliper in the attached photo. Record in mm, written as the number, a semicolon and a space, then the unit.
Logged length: 14.6; mm
